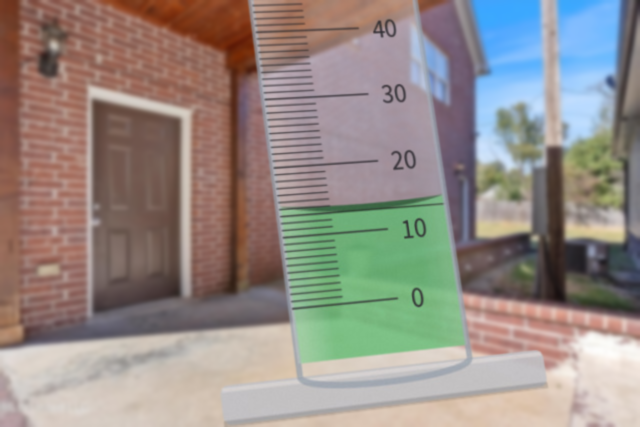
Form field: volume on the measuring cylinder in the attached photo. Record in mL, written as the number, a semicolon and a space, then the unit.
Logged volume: 13; mL
